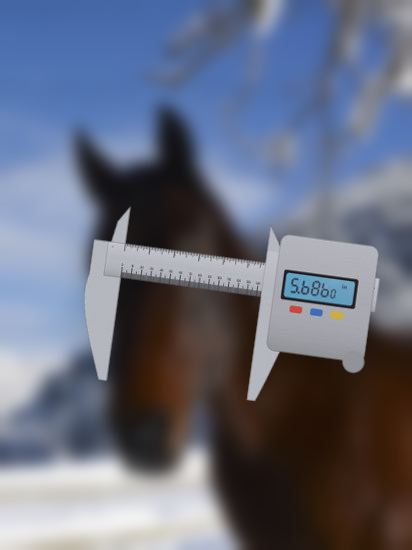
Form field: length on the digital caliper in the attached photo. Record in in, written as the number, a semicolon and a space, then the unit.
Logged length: 5.6860; in
